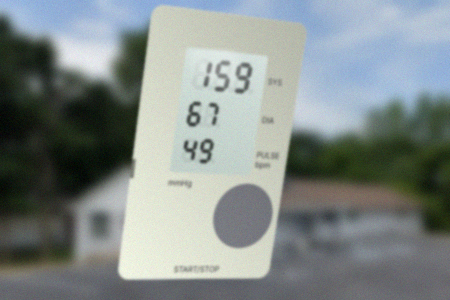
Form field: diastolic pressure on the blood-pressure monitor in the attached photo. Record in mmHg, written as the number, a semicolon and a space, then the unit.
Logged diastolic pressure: 67; mmHg
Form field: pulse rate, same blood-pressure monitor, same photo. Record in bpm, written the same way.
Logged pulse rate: 49; bpm
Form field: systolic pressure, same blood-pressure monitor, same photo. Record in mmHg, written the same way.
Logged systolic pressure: 159; mmHg
